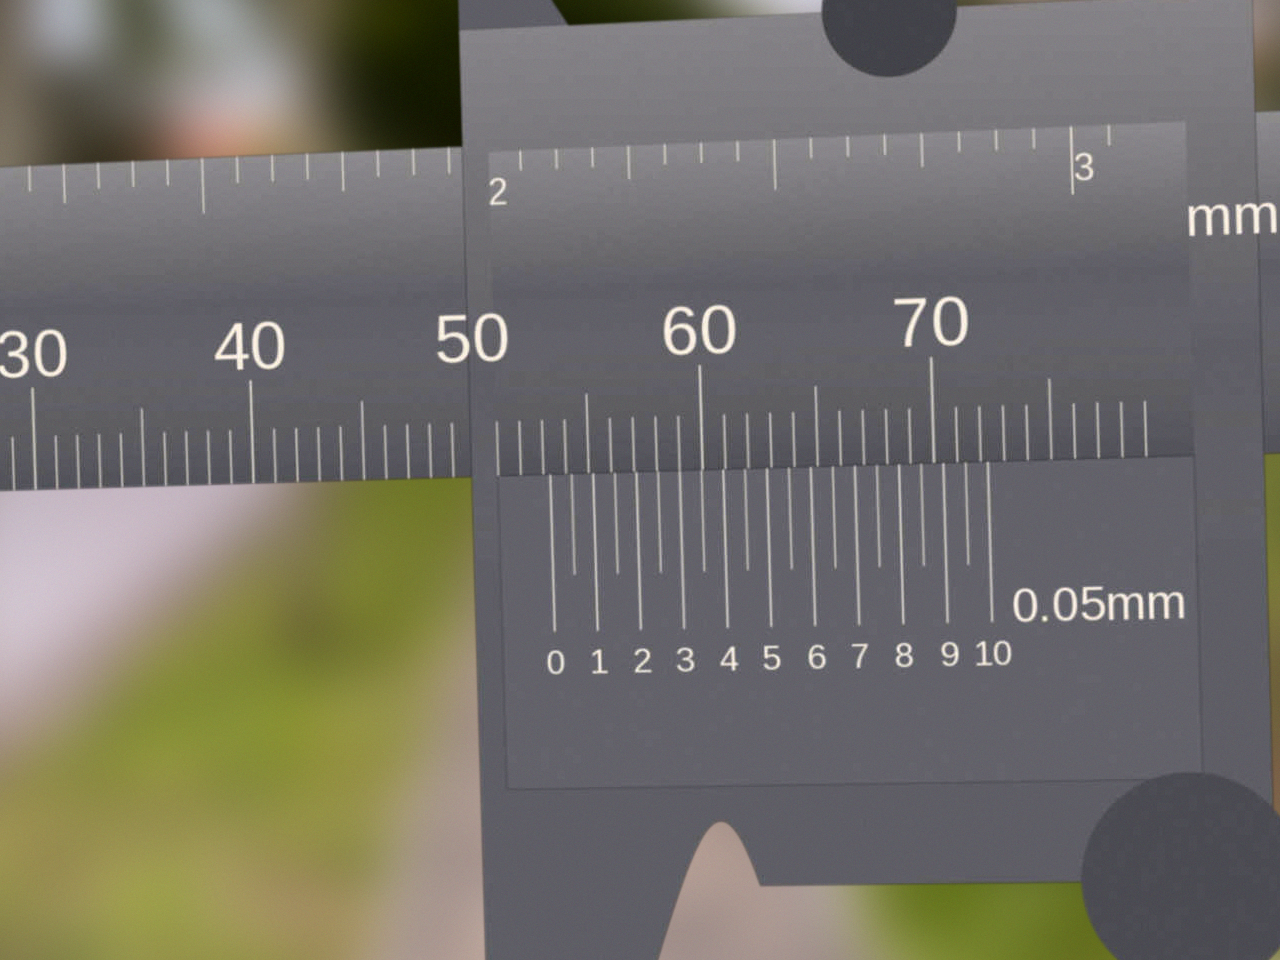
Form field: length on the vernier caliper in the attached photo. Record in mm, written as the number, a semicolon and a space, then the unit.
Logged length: 53.3; mm
